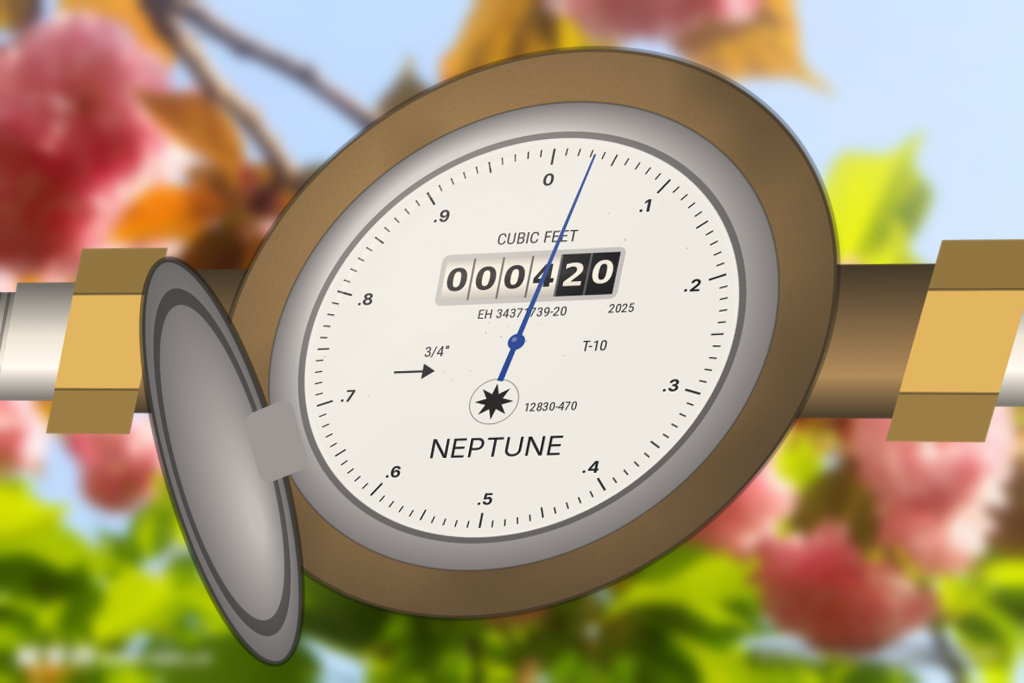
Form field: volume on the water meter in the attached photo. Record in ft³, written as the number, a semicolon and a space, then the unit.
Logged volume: 420.03; ft³
